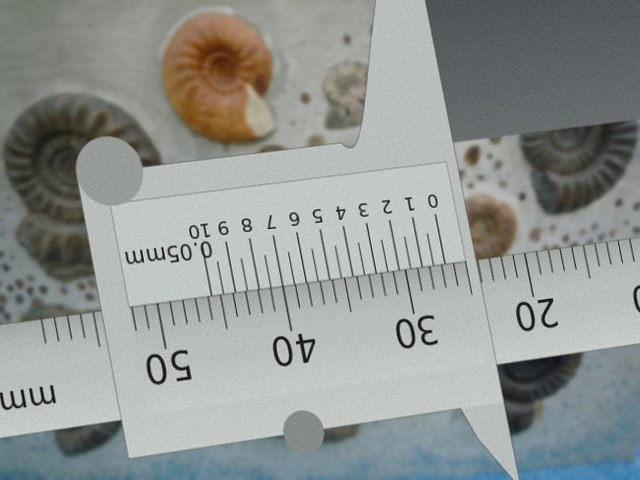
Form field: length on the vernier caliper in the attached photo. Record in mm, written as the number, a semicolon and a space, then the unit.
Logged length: 26.7; mm
